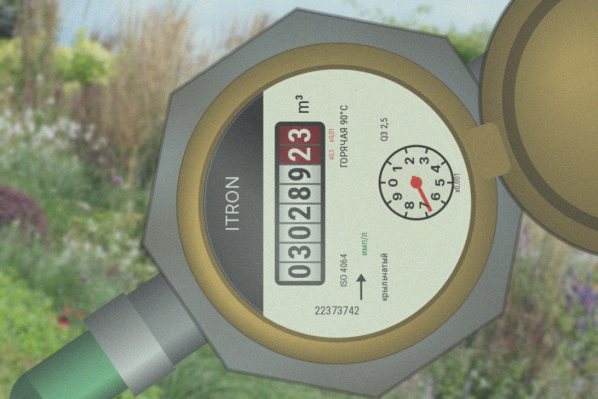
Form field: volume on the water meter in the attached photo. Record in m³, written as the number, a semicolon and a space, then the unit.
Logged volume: 30289.236; m³
